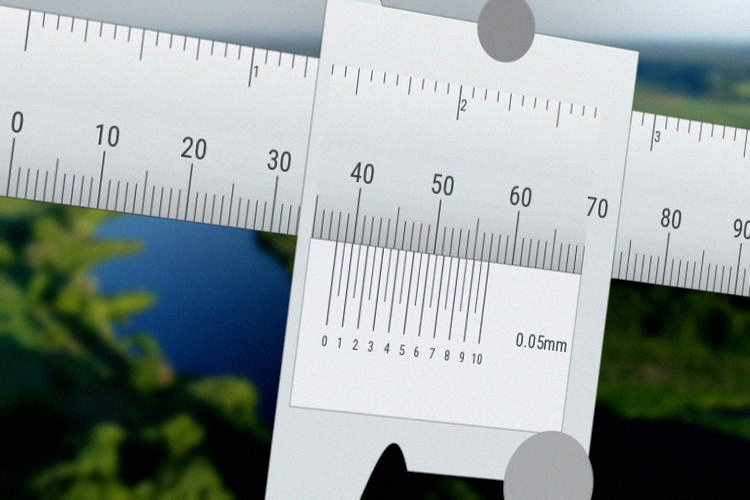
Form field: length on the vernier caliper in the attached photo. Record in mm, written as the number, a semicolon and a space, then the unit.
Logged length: 38.0; mm
